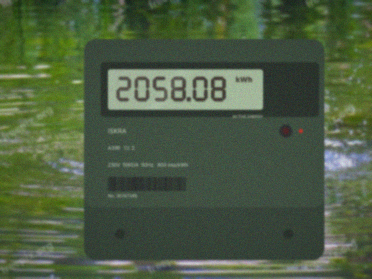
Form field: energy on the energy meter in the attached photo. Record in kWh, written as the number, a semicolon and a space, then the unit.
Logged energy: 2058.08; kWh
